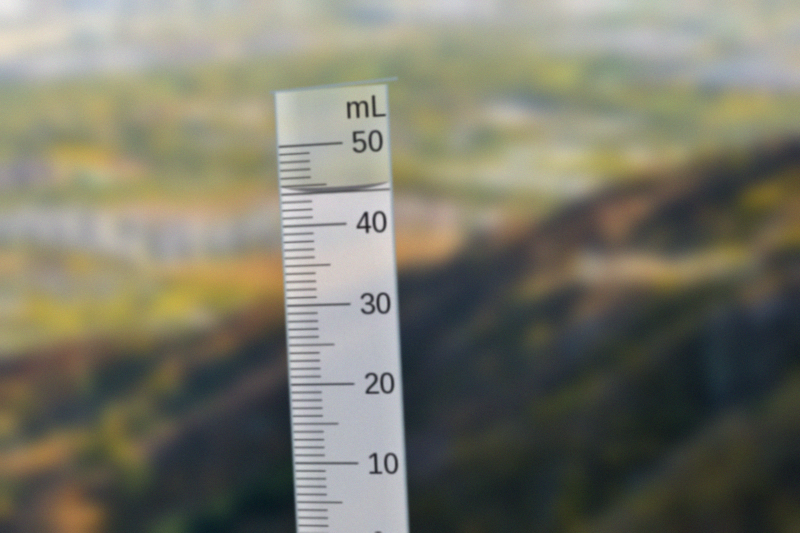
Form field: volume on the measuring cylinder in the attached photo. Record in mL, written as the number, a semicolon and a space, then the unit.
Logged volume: 44; mL
